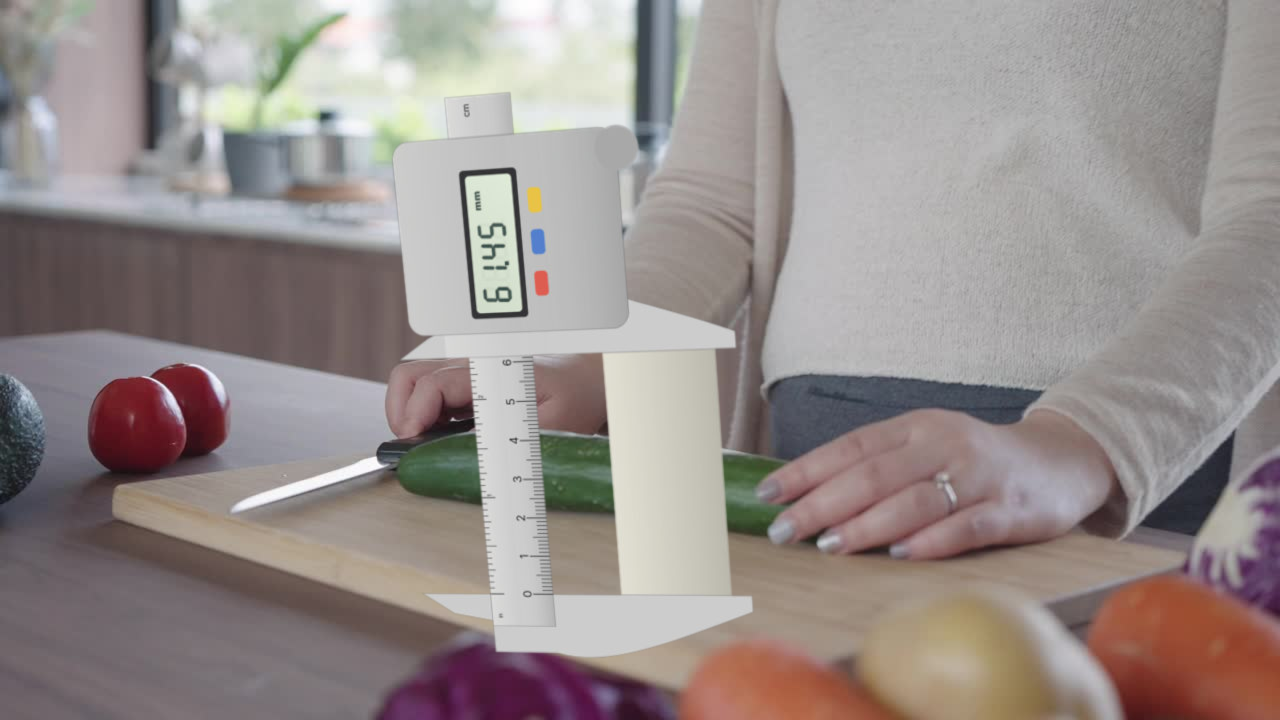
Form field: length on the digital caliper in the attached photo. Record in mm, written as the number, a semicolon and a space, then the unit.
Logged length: 61.45; mm
